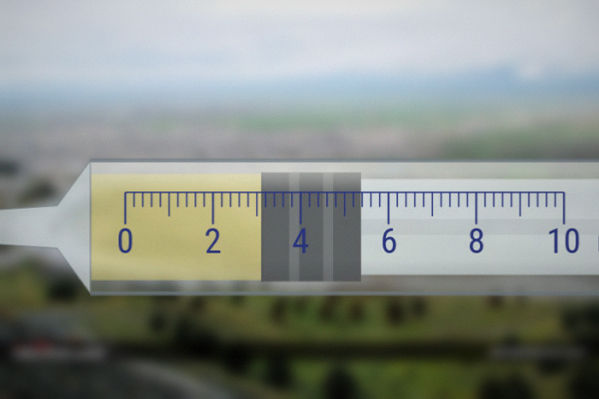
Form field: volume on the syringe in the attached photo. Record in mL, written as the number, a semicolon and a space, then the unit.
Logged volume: 3.1; mL
